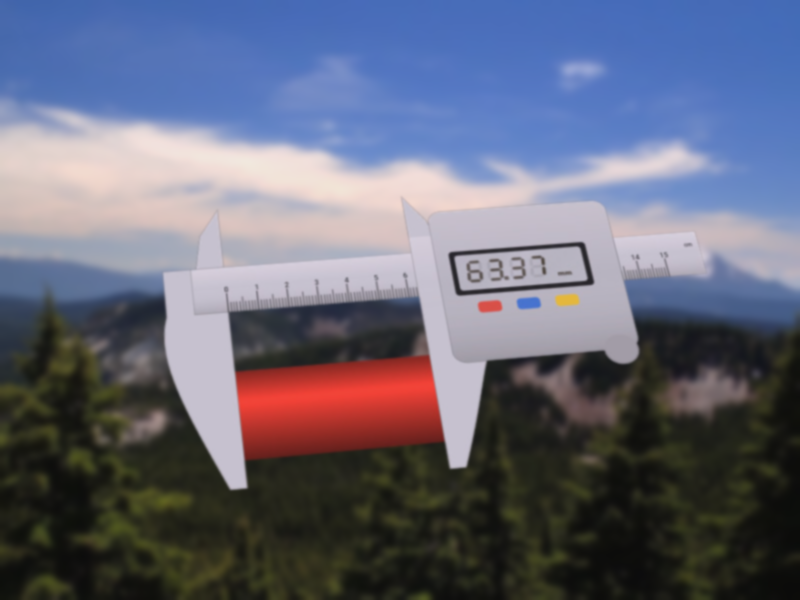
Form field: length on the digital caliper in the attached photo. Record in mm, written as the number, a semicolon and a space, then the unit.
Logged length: 63.37; mm
